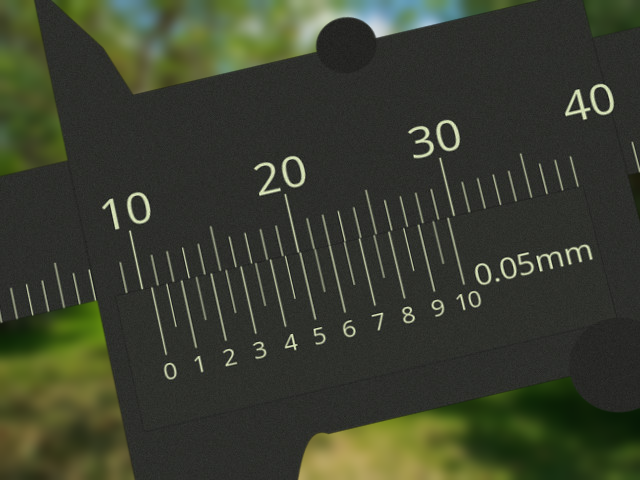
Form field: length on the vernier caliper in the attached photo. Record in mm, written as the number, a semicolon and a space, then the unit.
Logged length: 10.6; mm
